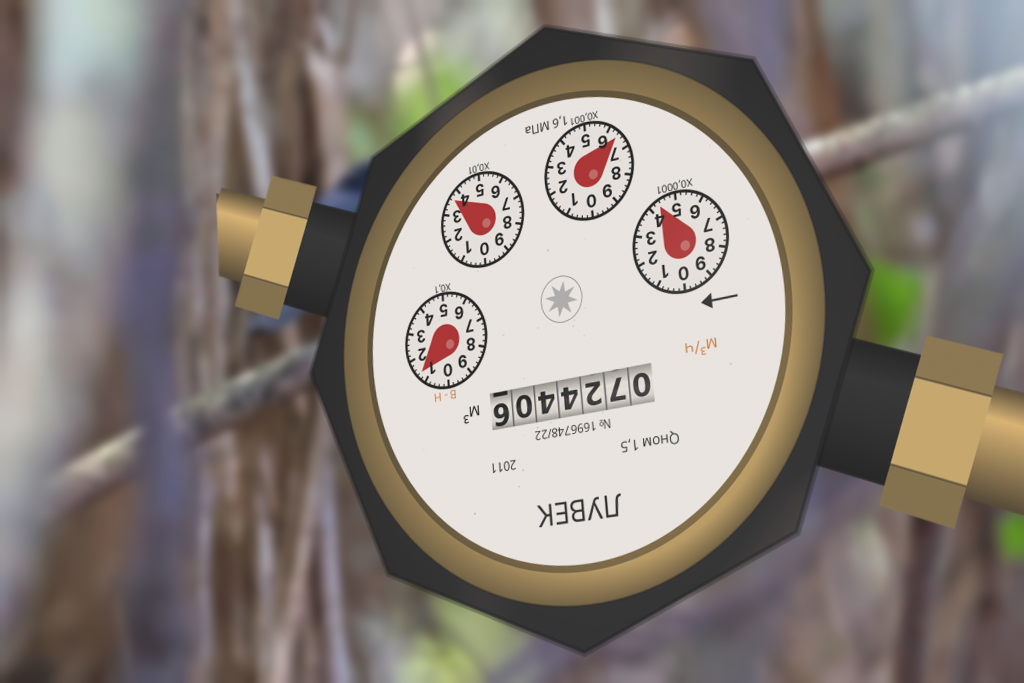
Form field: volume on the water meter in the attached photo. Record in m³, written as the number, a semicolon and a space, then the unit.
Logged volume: 724406.1364; m³
